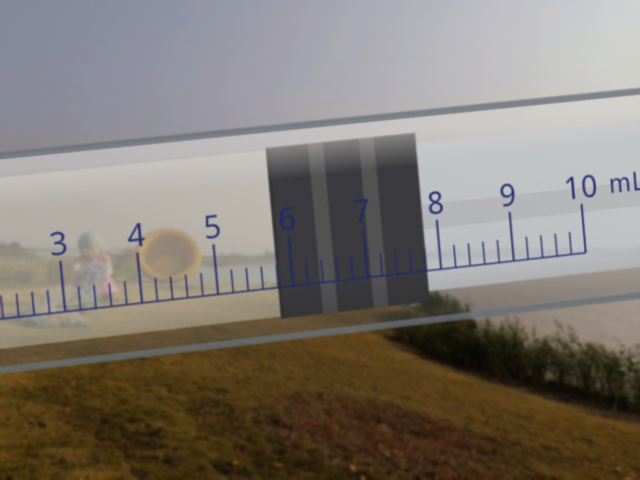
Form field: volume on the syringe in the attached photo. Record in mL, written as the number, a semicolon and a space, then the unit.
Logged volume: 5.8; mL
